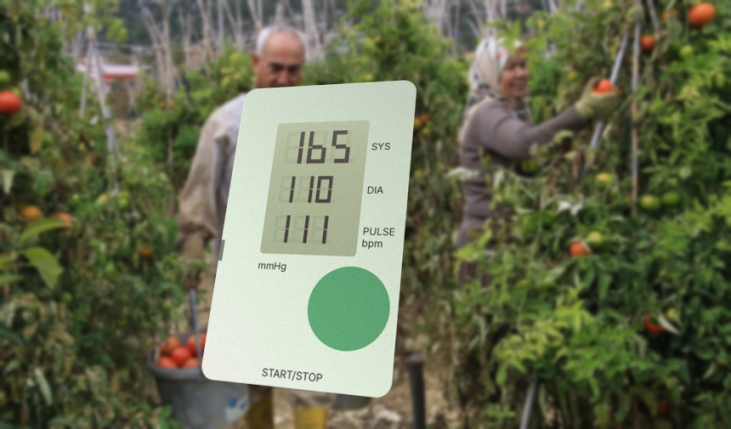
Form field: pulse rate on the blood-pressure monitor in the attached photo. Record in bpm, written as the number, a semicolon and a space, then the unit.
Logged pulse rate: 111; bpm
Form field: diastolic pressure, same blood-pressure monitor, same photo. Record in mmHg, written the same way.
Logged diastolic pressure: 110; mmHg
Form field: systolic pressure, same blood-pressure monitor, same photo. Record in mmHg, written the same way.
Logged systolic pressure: 165; mmHg
